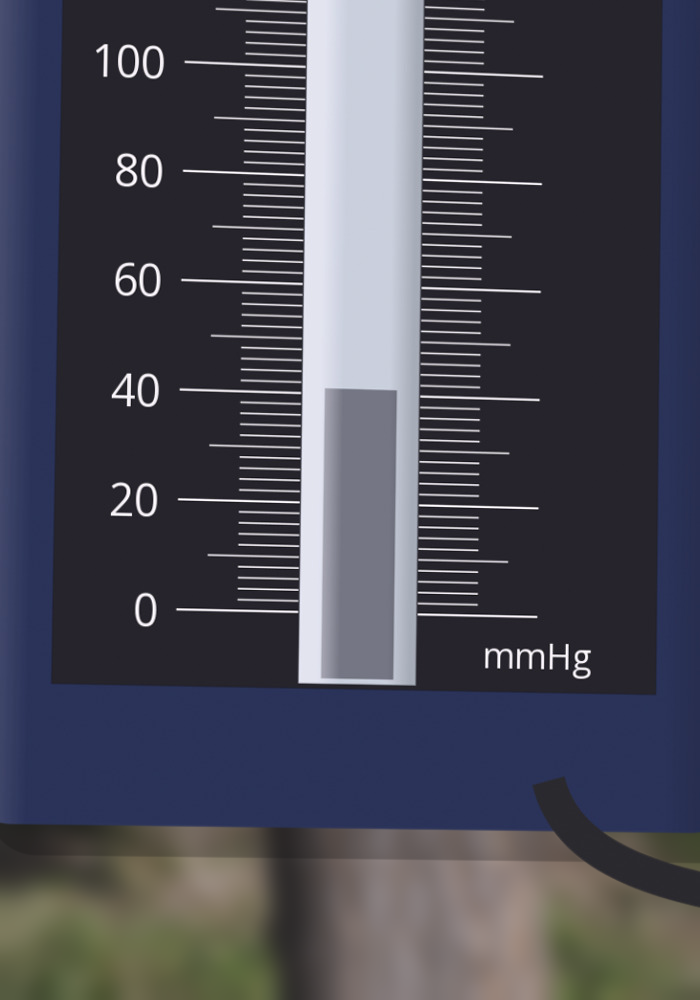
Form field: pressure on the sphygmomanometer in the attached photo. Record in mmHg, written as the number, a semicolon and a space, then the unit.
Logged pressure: 41; mmHg
